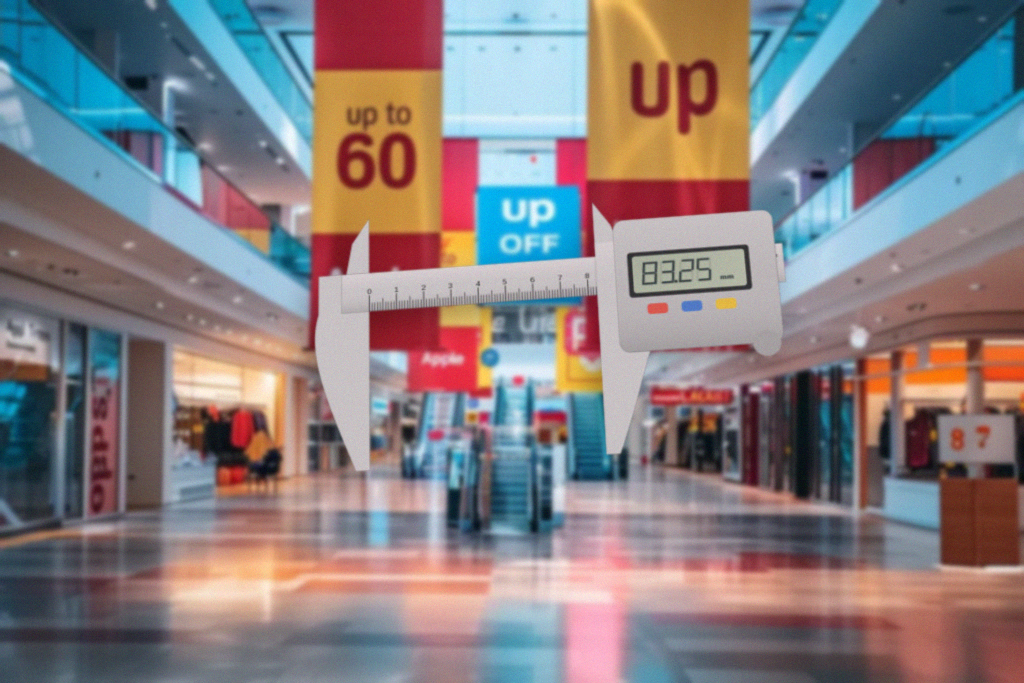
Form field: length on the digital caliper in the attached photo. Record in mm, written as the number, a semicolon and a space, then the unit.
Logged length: 83.25; mm
